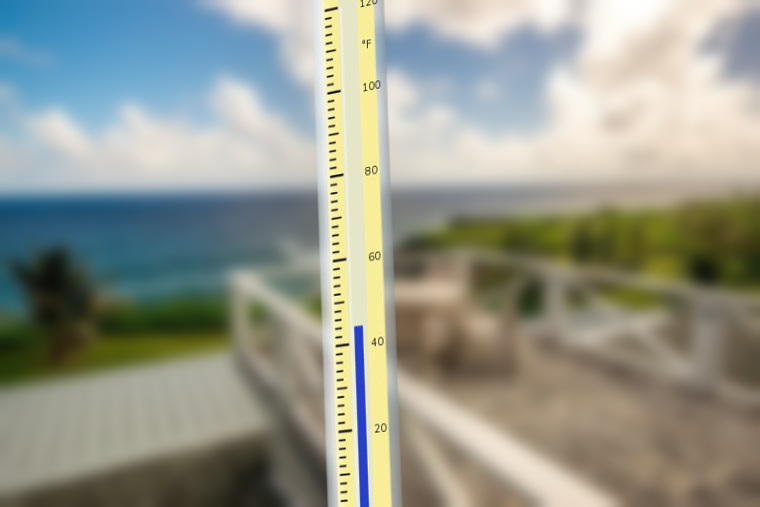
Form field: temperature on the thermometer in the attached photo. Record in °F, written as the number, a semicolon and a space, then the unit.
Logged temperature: 44; °F
